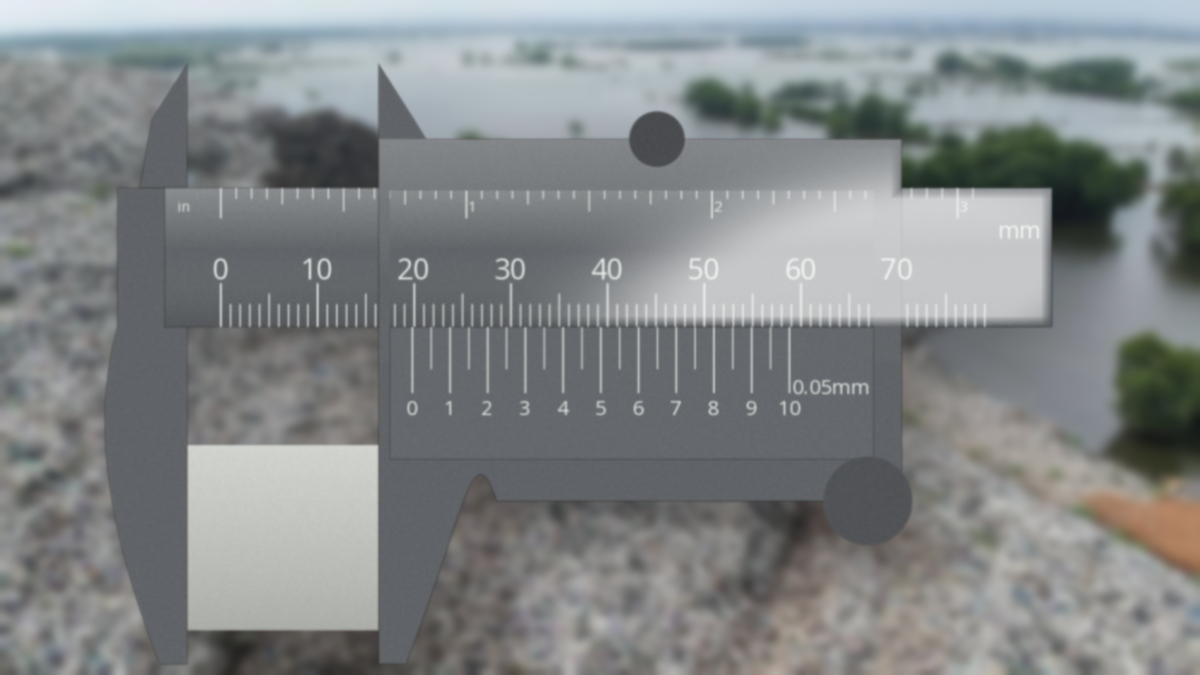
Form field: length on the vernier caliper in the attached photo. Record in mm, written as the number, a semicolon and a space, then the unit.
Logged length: 19.8; mm
